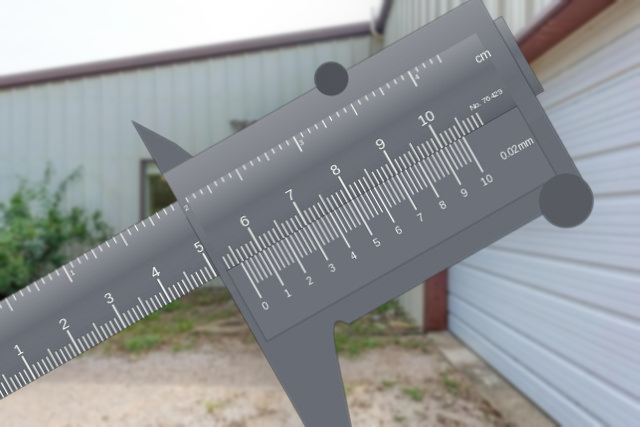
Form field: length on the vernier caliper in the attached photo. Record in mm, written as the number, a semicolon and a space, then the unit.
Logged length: 55.5; mm
